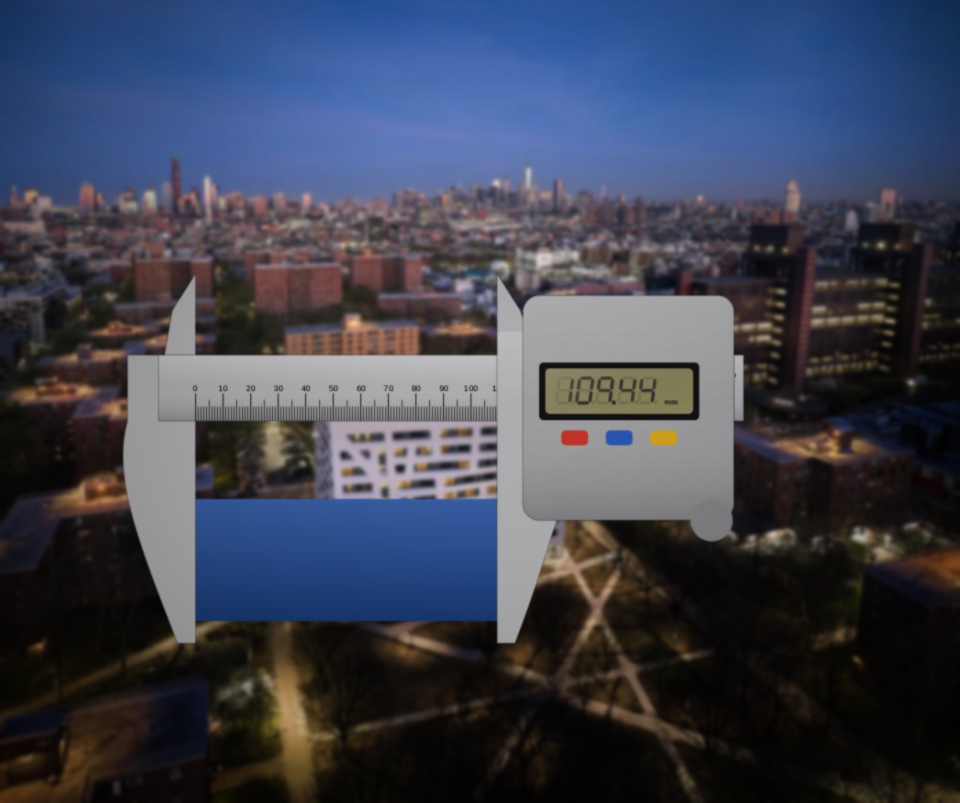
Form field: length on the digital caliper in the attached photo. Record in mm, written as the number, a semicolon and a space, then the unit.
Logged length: 109.44; mm
